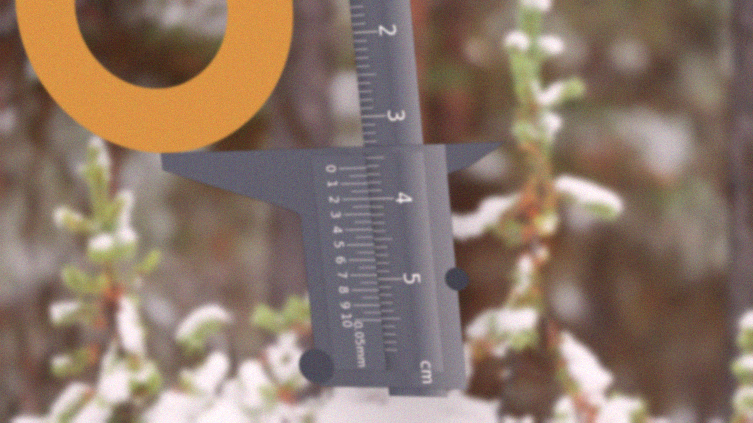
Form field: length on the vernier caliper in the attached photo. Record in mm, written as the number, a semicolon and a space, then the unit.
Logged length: 36.2; mm
